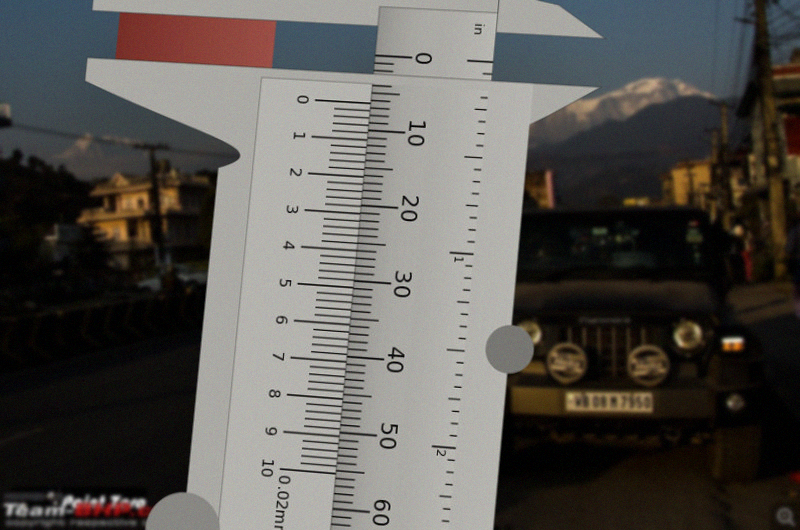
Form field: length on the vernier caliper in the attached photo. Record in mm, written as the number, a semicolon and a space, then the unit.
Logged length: 6.4; mm
